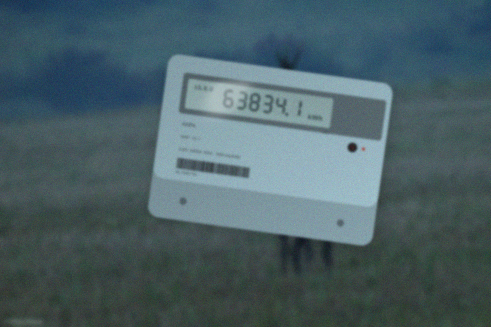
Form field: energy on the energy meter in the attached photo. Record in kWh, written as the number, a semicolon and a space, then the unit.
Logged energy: 63834.1; kWh
